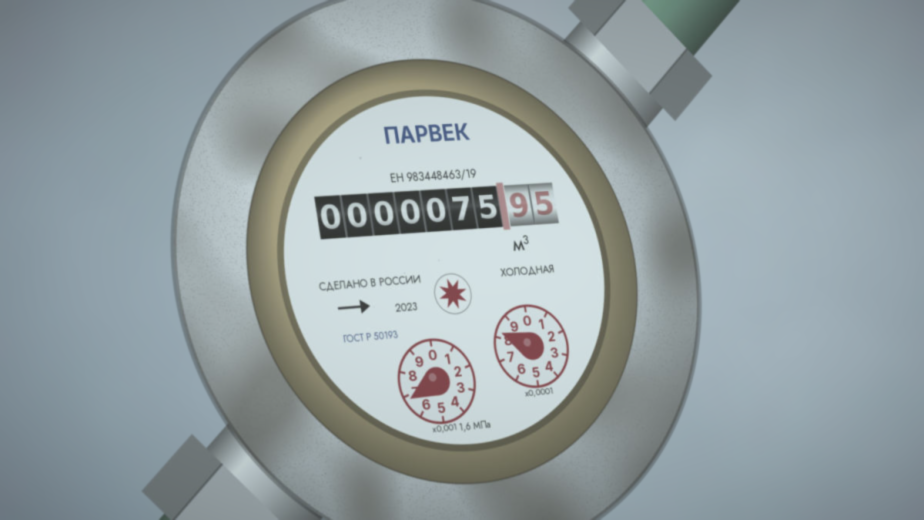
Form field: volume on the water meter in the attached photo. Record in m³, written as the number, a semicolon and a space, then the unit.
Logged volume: 75.9568; m³
